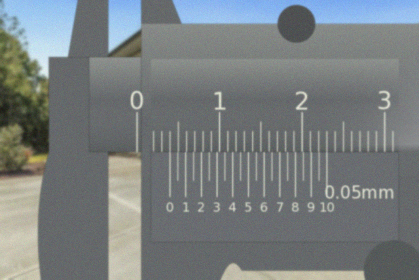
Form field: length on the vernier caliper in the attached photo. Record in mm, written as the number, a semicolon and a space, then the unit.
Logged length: 4.0; mm
